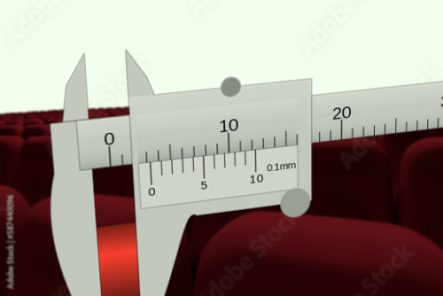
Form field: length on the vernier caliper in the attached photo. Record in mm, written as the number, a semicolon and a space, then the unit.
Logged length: 3.3; mm
